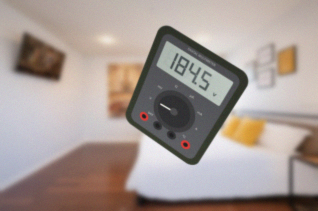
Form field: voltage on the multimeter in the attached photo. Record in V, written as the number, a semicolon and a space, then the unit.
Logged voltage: 184.5; V
